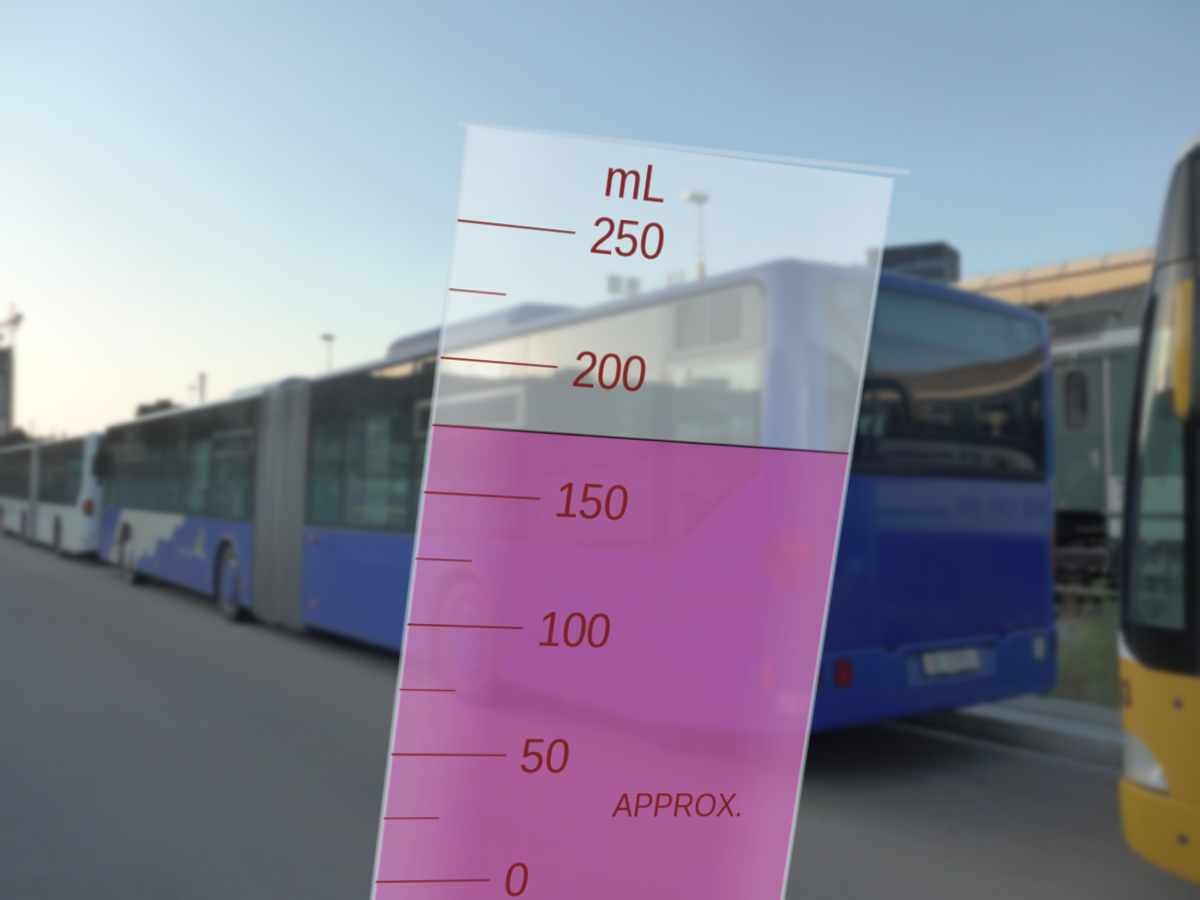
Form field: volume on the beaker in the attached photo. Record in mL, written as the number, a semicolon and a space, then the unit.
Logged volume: 175; mL
